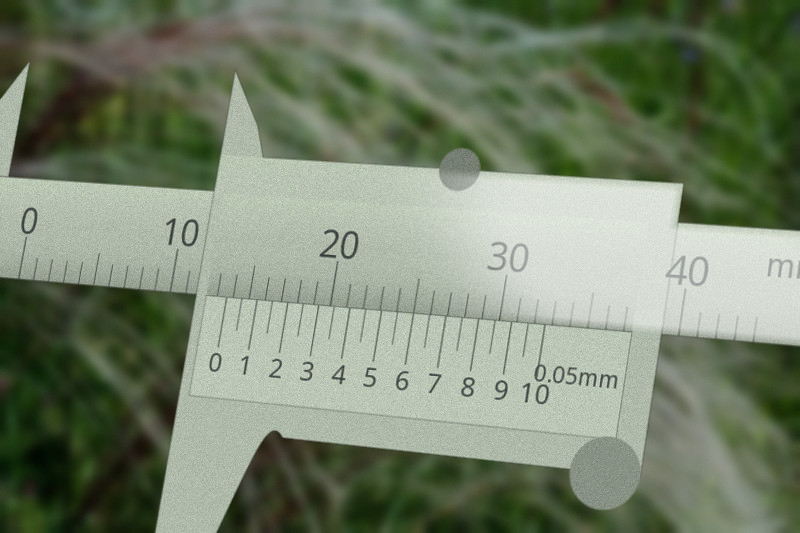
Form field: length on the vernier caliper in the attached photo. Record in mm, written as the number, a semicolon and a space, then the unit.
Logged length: 13.6; mm
